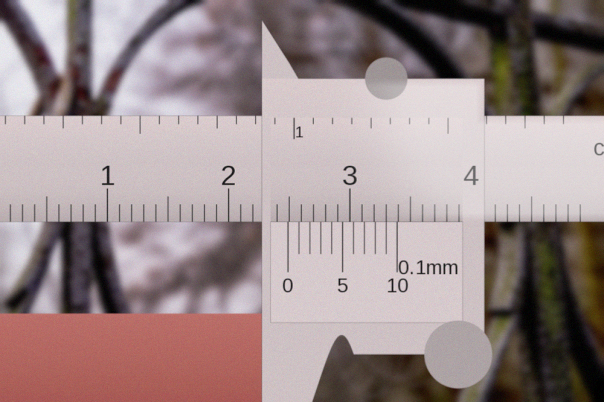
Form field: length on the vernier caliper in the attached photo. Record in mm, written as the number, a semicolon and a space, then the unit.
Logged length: 24.9; mm
